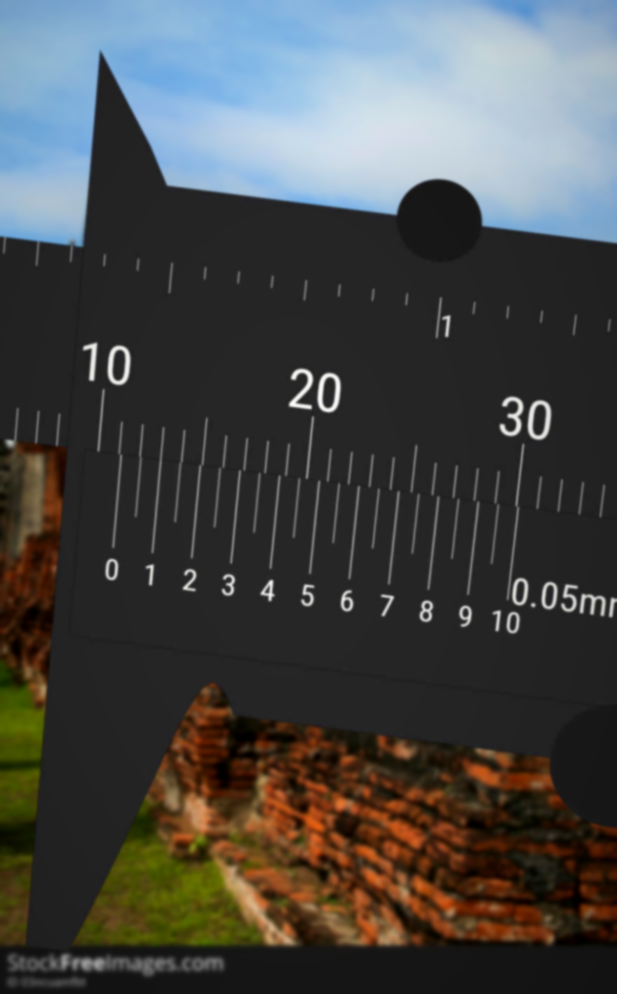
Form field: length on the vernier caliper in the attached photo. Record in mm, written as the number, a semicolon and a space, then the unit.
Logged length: 11.1; mm
